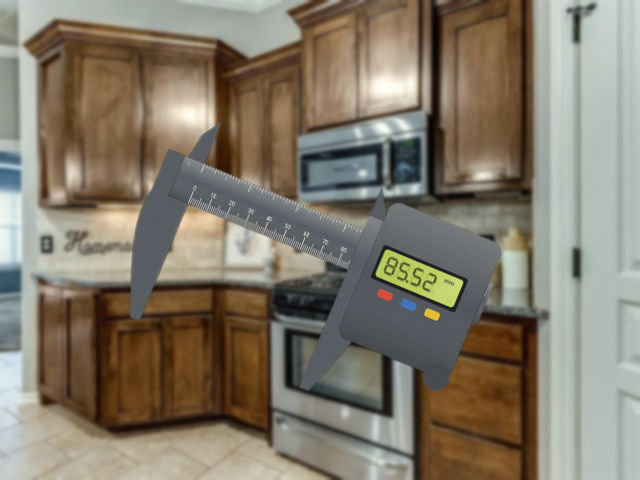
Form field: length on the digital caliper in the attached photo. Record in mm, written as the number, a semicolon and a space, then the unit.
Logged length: 85.52; mm
